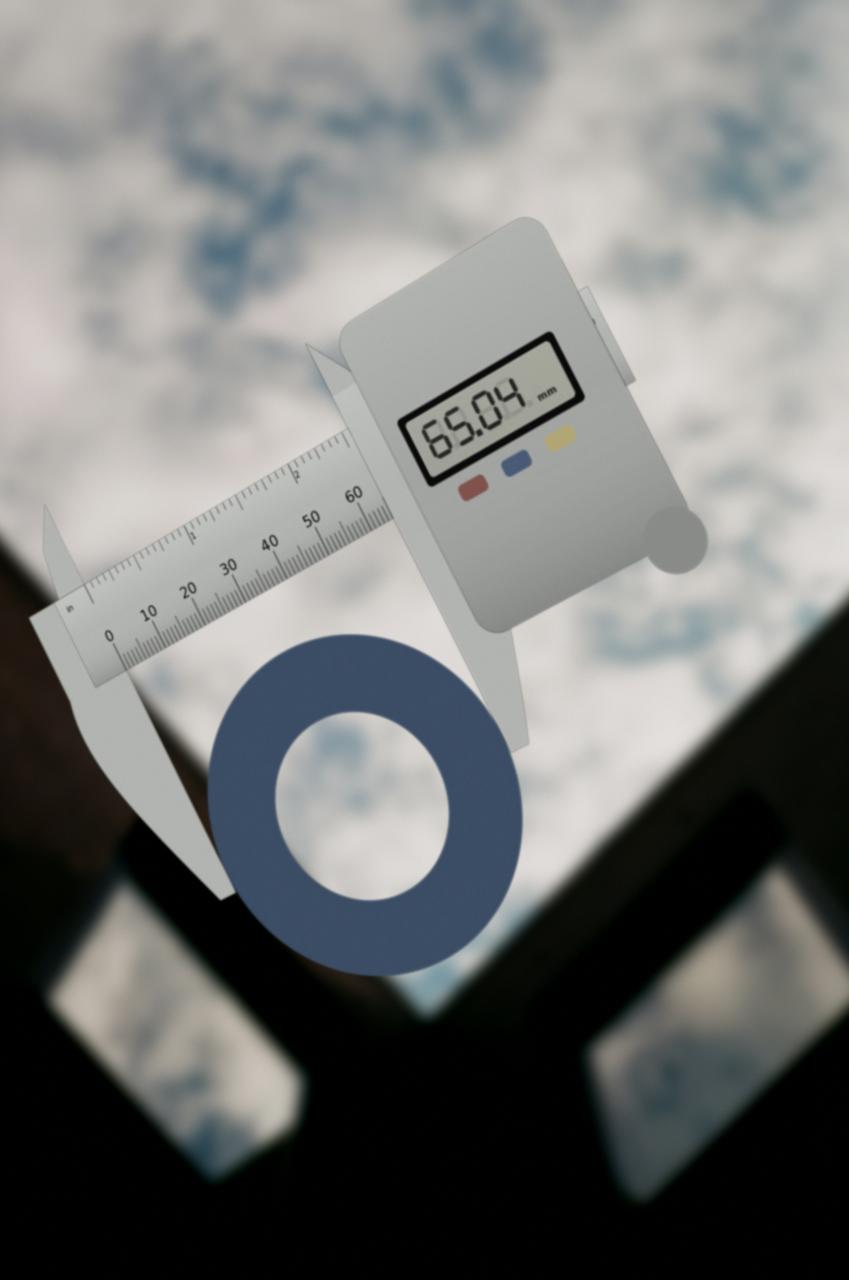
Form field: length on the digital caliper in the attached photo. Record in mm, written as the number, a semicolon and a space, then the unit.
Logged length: 65.04; mm
